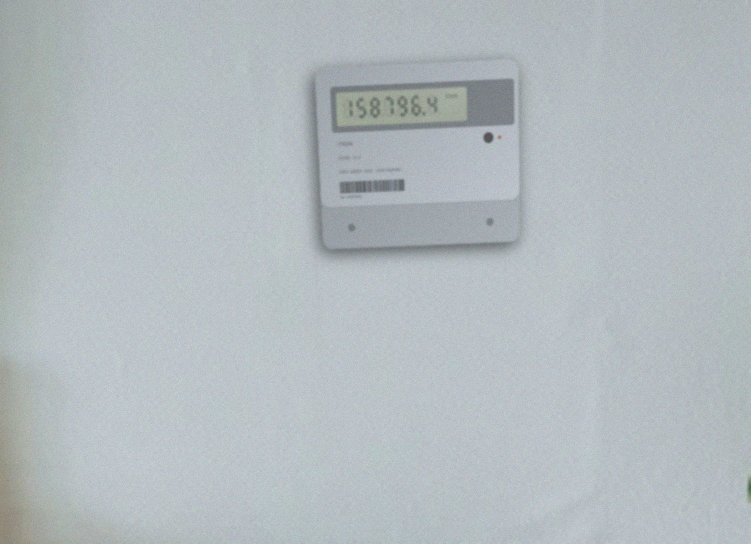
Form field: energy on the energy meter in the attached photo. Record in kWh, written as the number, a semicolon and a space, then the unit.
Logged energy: 158796.4; kWh
